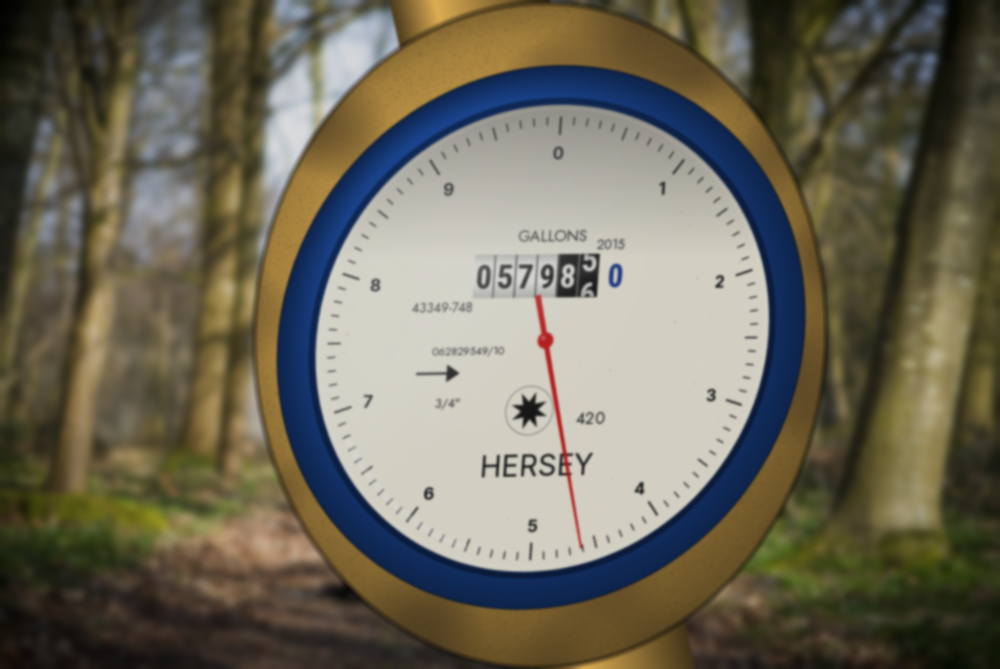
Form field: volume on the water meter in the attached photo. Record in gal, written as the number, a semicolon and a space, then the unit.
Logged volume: 579854.6; gal
